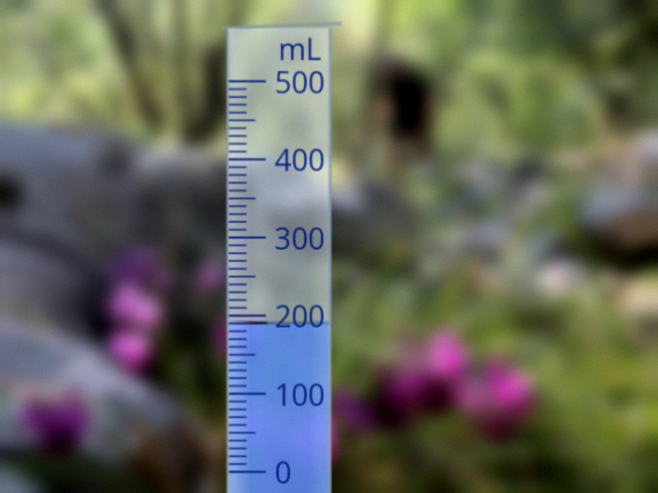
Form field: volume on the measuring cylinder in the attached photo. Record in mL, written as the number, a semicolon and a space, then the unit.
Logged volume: 190; mL
